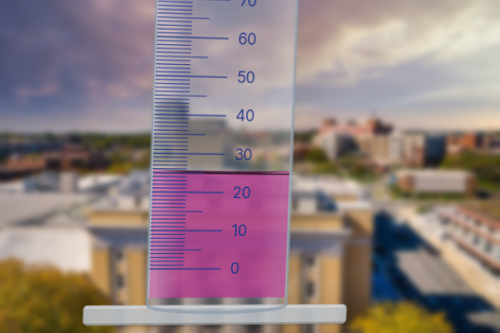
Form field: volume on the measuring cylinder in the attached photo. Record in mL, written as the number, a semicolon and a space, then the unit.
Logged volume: 25; mL
